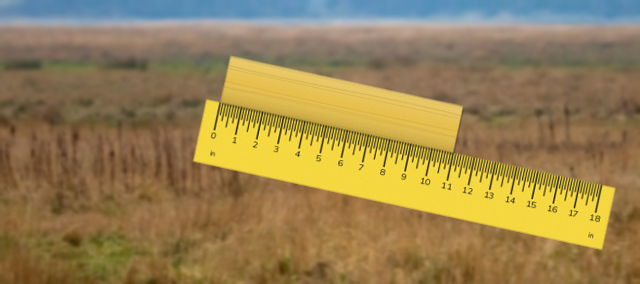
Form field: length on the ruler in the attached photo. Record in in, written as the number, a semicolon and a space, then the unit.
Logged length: 11; in
